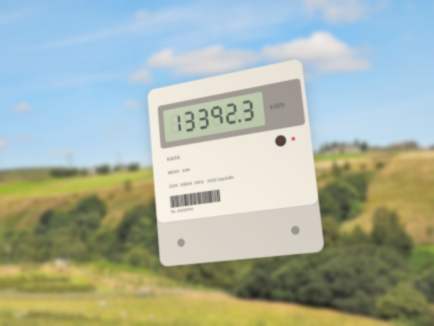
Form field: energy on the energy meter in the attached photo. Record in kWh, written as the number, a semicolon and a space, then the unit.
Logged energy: 13392.3; kWh
